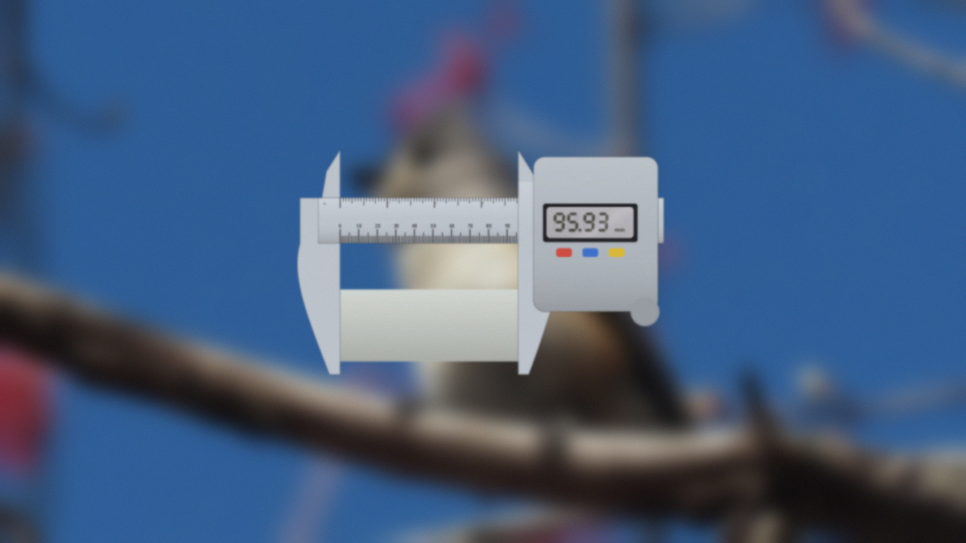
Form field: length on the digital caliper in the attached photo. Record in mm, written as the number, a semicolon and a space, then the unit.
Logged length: 95.93; mm
